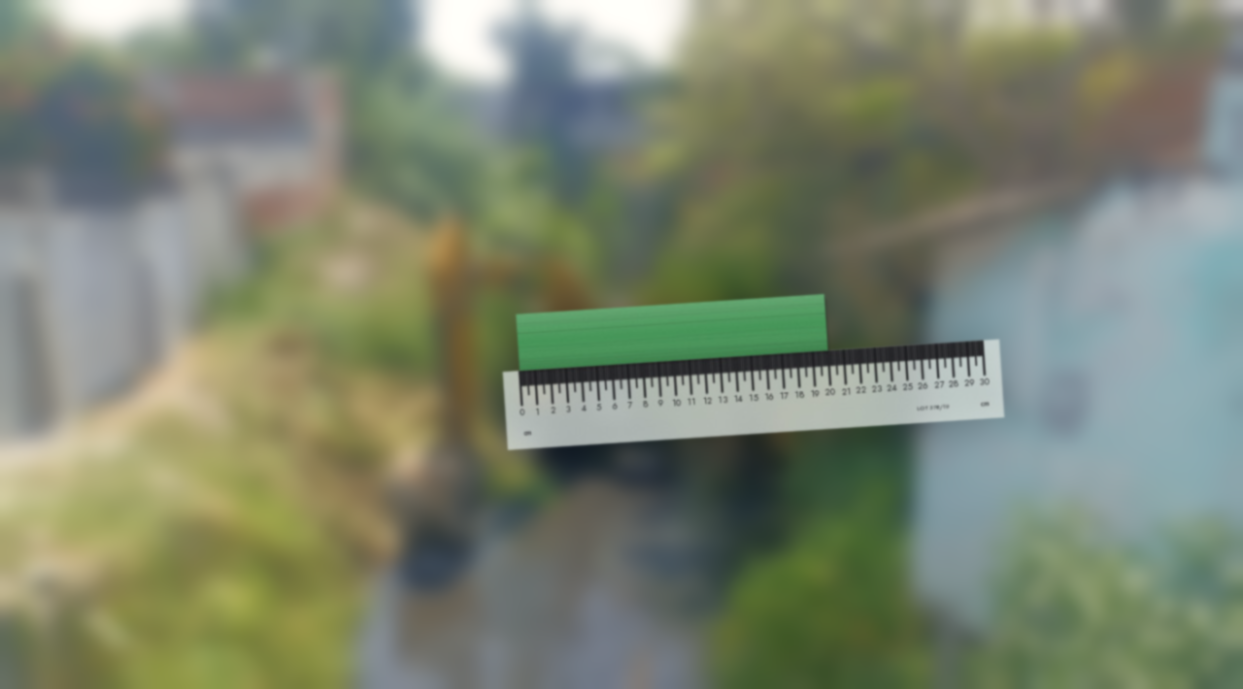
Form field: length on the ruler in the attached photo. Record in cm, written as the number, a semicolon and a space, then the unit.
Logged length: 20; cm
